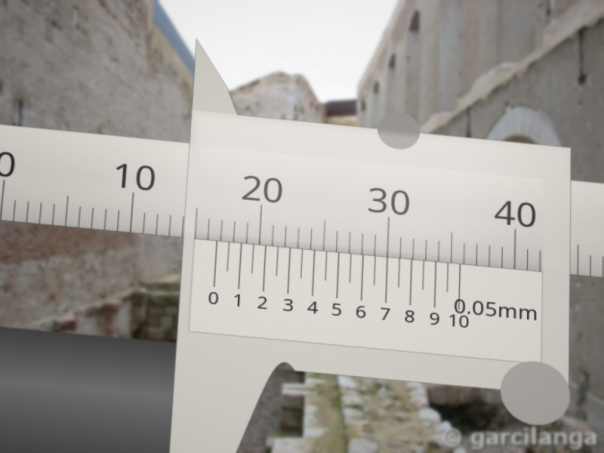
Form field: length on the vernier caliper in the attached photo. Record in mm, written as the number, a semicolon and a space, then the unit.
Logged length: 16.7; mm
